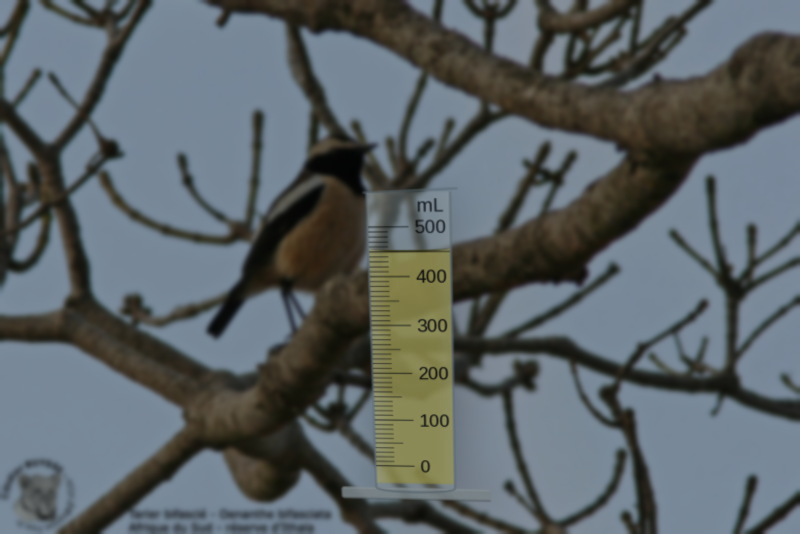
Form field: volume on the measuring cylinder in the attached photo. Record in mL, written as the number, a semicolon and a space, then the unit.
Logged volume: 450; mL
